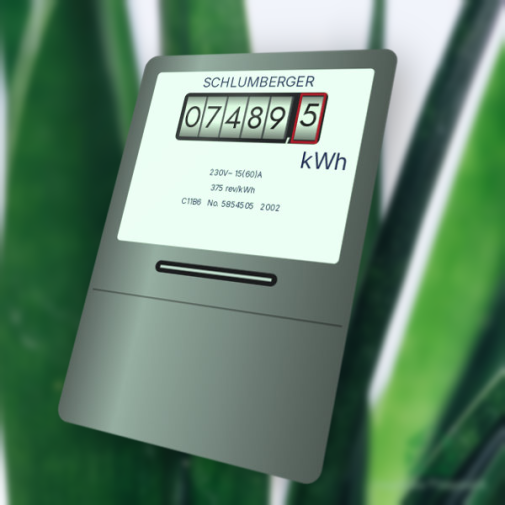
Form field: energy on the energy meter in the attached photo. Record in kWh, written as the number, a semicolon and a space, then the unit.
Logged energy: 7489.5; kWh
